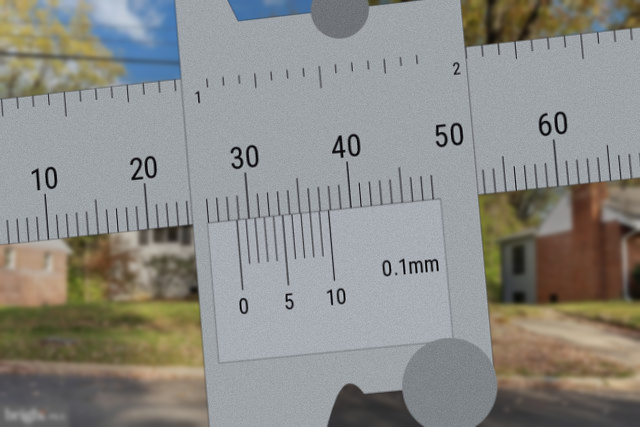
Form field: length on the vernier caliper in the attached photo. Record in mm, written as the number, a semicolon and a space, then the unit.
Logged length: 28.8; mm
